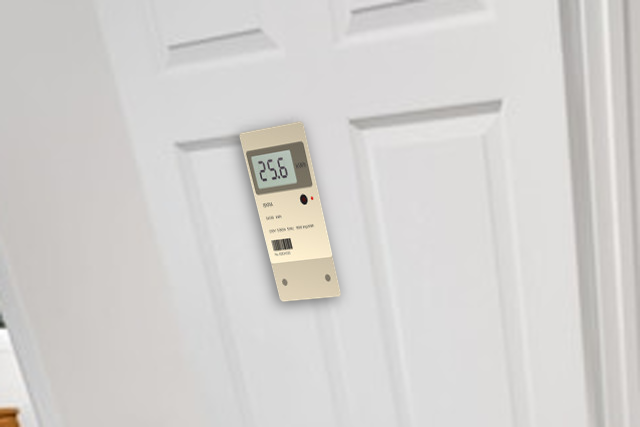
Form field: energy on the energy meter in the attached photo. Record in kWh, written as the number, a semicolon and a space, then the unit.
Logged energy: 25.6; kWh
